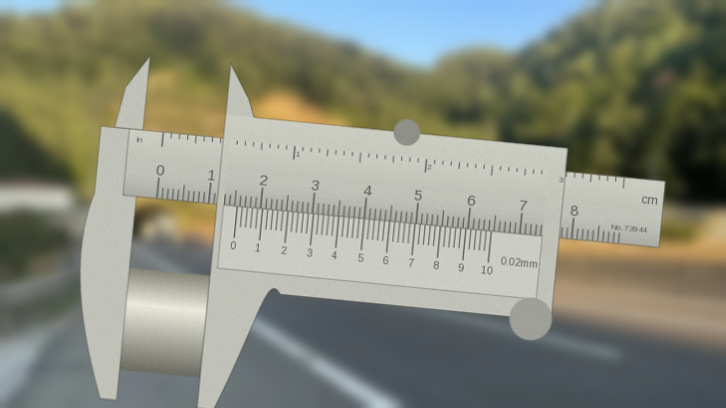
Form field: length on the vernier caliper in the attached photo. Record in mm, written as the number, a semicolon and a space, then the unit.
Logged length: 15.5; mm
